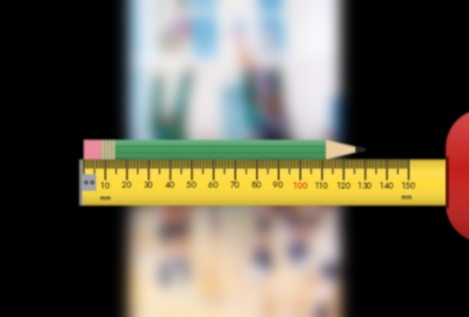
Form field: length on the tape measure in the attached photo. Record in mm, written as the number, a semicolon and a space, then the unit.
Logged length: 130; mm
